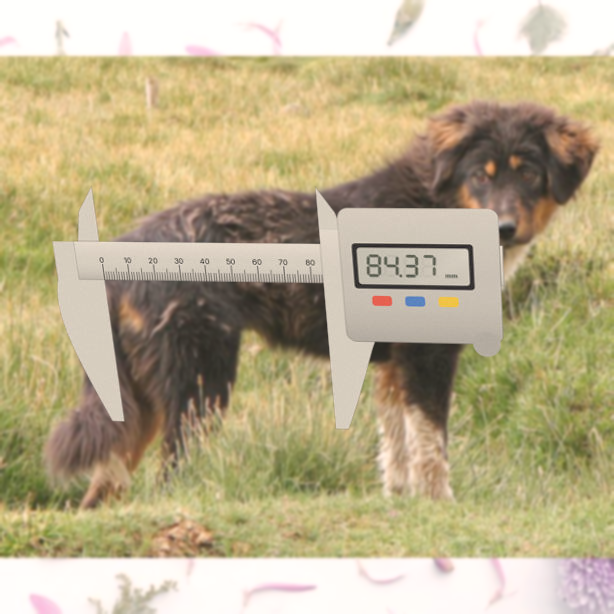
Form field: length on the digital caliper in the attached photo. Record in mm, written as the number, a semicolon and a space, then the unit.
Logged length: 84.37; mm
